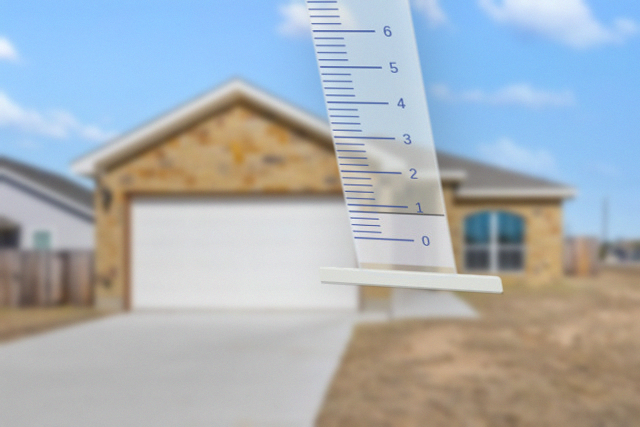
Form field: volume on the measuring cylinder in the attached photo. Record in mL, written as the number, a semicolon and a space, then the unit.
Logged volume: 0.8; mL
